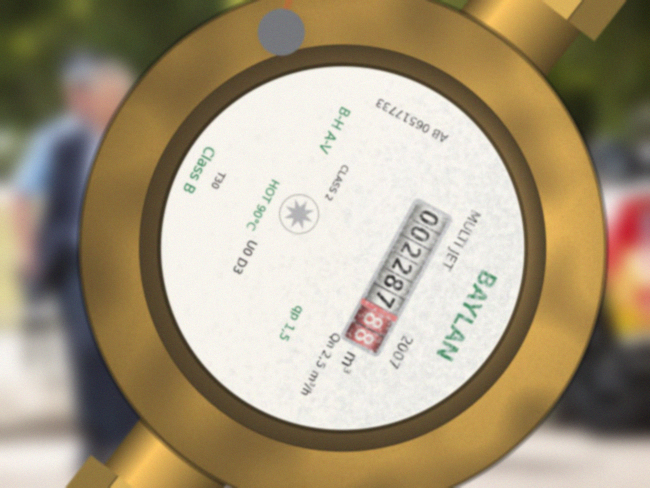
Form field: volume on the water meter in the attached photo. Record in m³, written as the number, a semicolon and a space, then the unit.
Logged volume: 2287.88; m³
